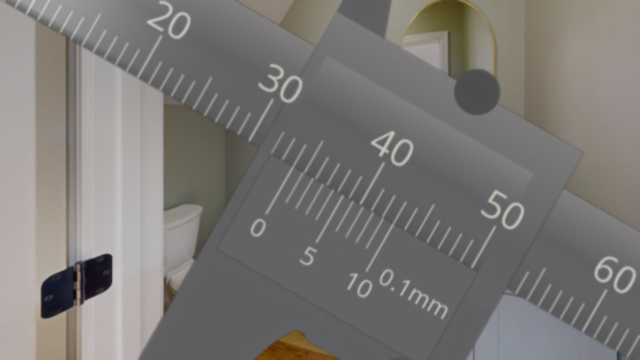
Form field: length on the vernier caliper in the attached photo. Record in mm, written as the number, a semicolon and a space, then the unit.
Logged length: 34.0; mm
